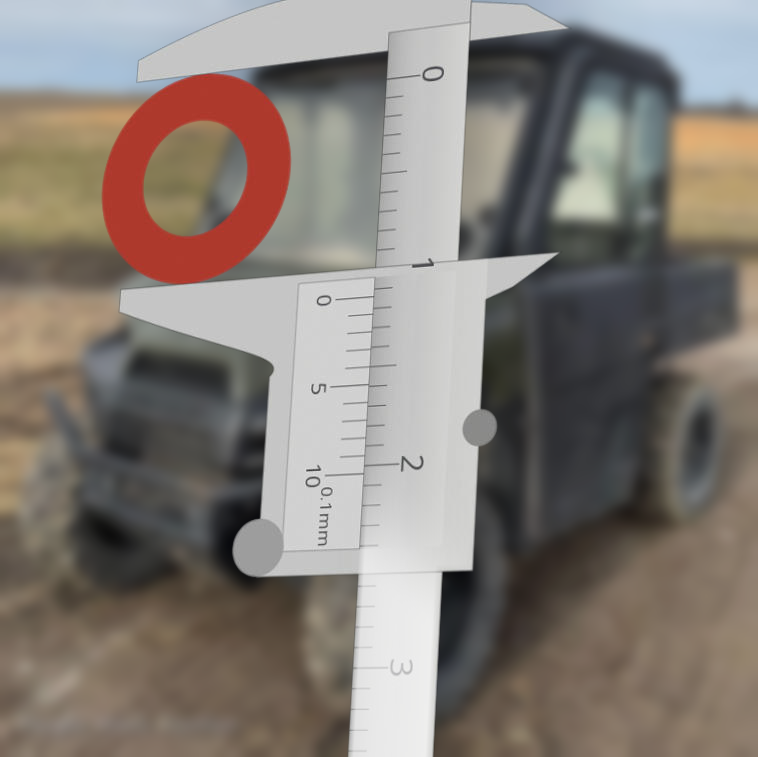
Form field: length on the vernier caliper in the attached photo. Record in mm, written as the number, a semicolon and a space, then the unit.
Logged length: 11.4; mm
